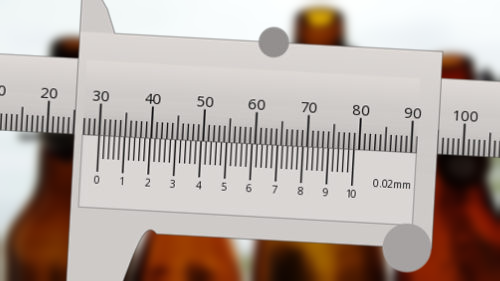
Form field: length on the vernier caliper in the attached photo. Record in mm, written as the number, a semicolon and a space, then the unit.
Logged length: 30.0; mm
